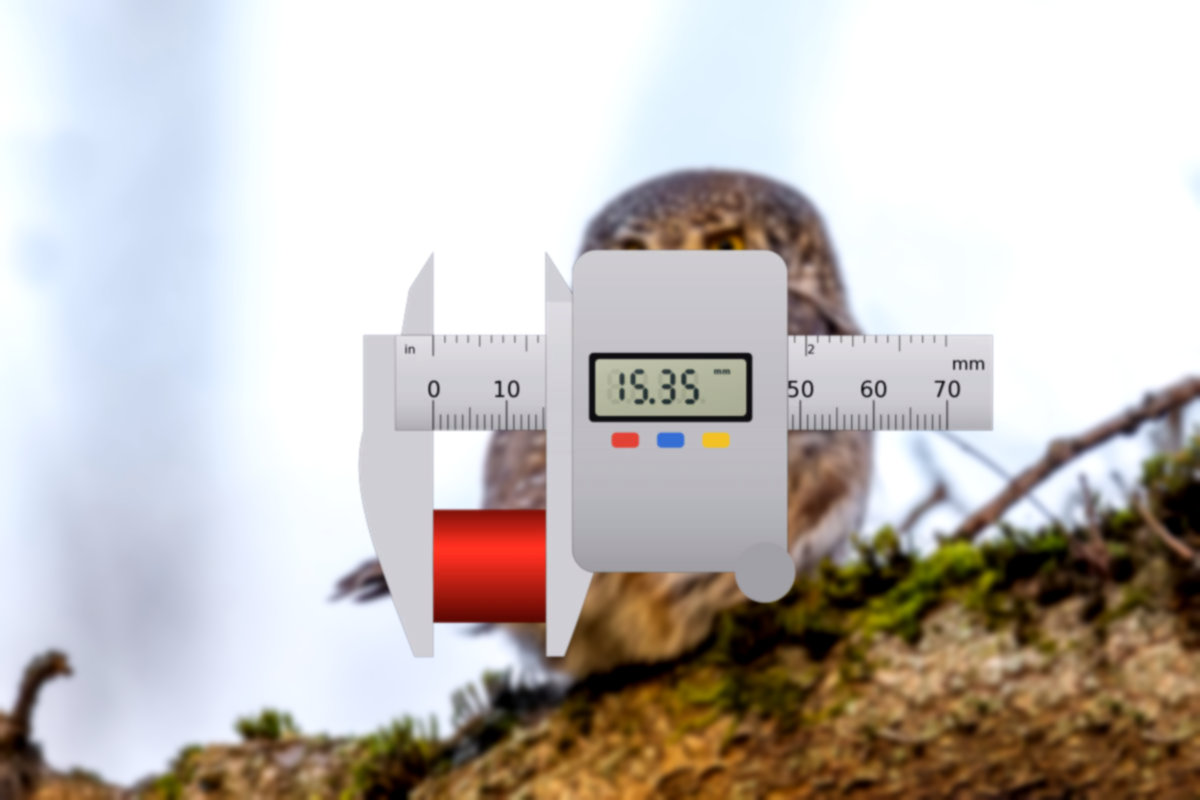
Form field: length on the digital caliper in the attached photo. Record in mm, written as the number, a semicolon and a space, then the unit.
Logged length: 15.35; mm
